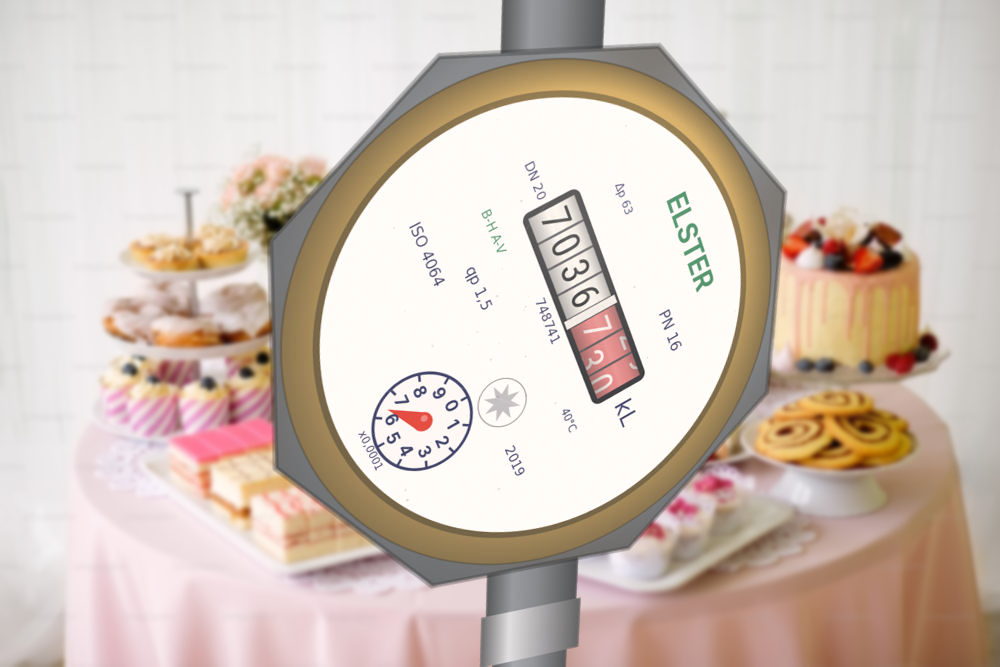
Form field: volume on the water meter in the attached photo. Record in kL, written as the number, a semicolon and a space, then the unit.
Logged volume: 7036.7296; kL
